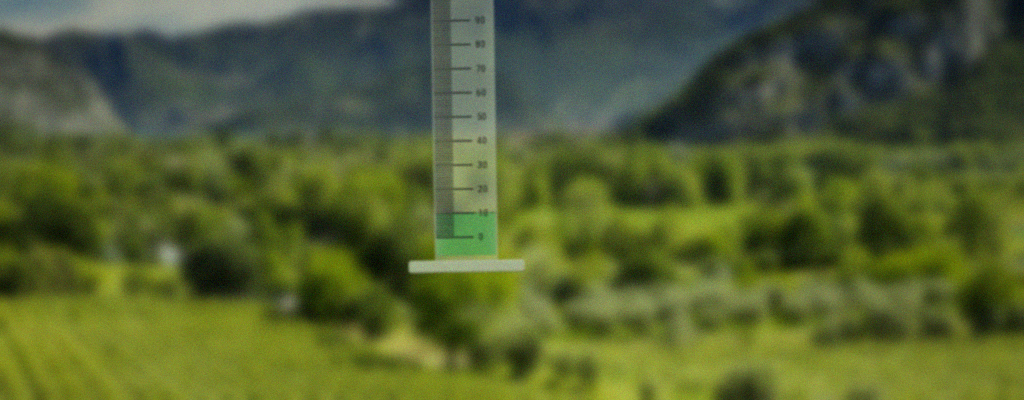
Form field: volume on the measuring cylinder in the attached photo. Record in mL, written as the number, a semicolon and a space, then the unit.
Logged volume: 10; mL
